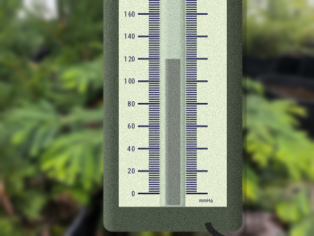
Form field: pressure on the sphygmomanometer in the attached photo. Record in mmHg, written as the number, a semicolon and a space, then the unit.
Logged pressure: 120; mmHg
